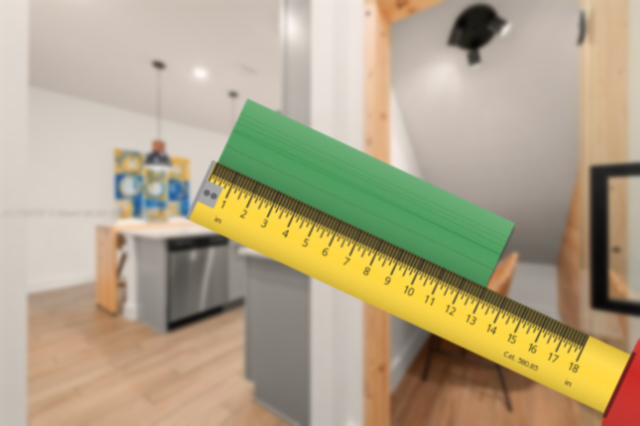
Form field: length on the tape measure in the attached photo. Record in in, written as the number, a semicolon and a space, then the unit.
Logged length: 13; in
